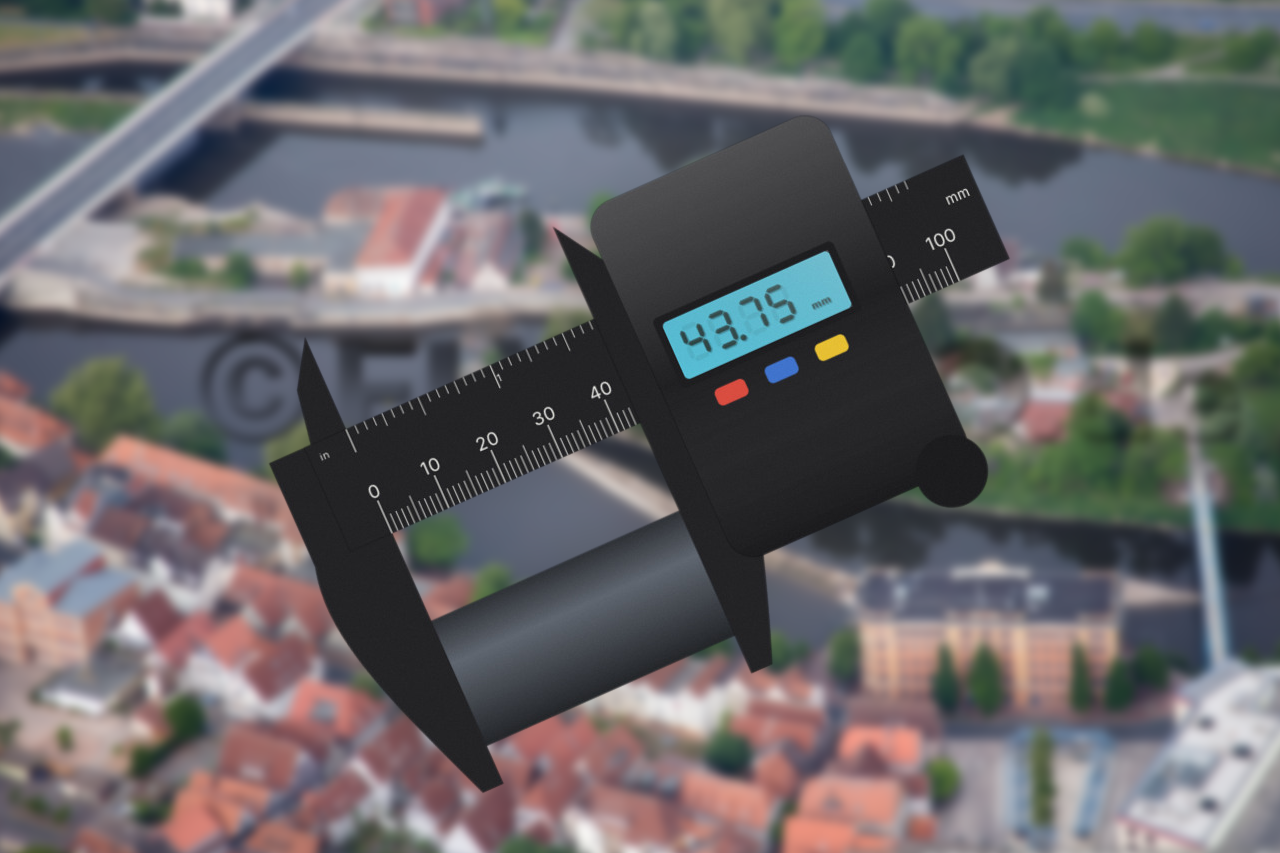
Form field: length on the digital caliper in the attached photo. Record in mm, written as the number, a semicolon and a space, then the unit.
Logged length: 43.75; mm
